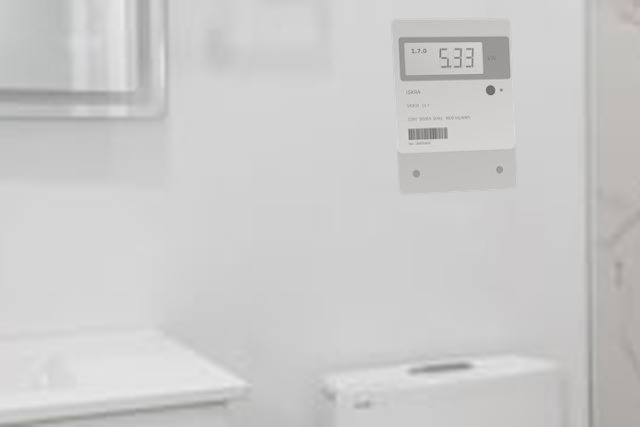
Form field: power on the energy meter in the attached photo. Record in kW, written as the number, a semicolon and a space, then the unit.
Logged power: 5.33; kW
